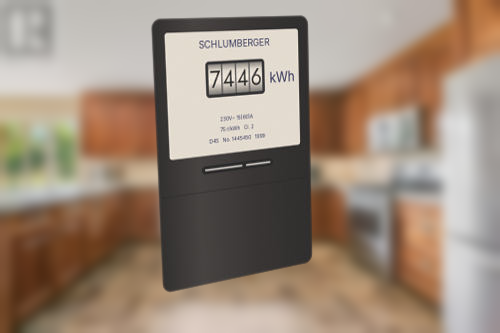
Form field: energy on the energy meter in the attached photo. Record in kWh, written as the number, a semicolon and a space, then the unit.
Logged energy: 7446; kWh
